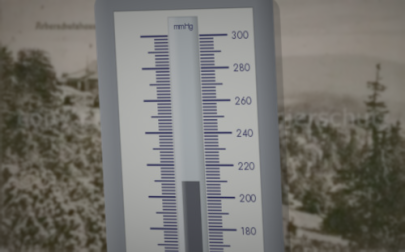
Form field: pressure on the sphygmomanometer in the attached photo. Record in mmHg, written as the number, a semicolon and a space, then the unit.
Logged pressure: 210; mmHg
